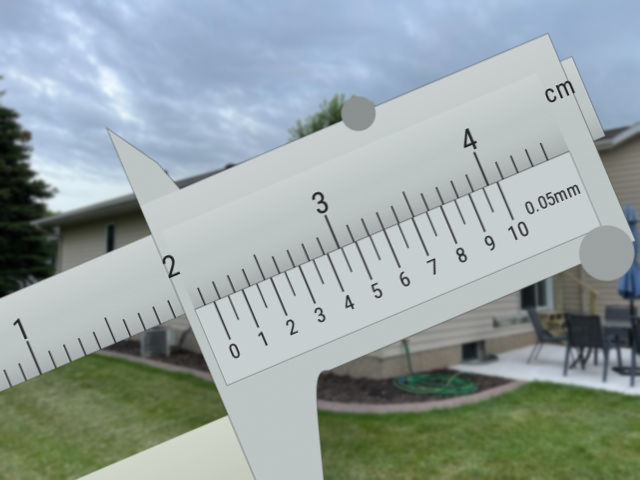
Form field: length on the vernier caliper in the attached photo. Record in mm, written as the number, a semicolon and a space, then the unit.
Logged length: 21.6; mm
